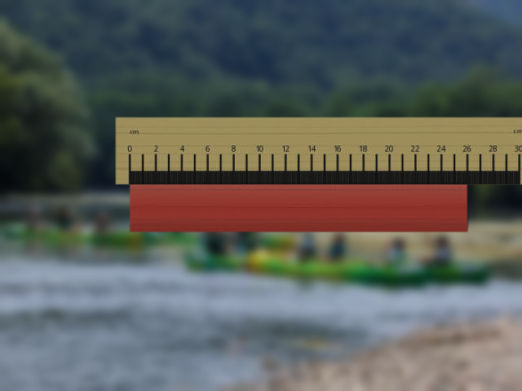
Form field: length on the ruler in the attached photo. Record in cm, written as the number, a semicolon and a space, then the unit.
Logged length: 26; cm
